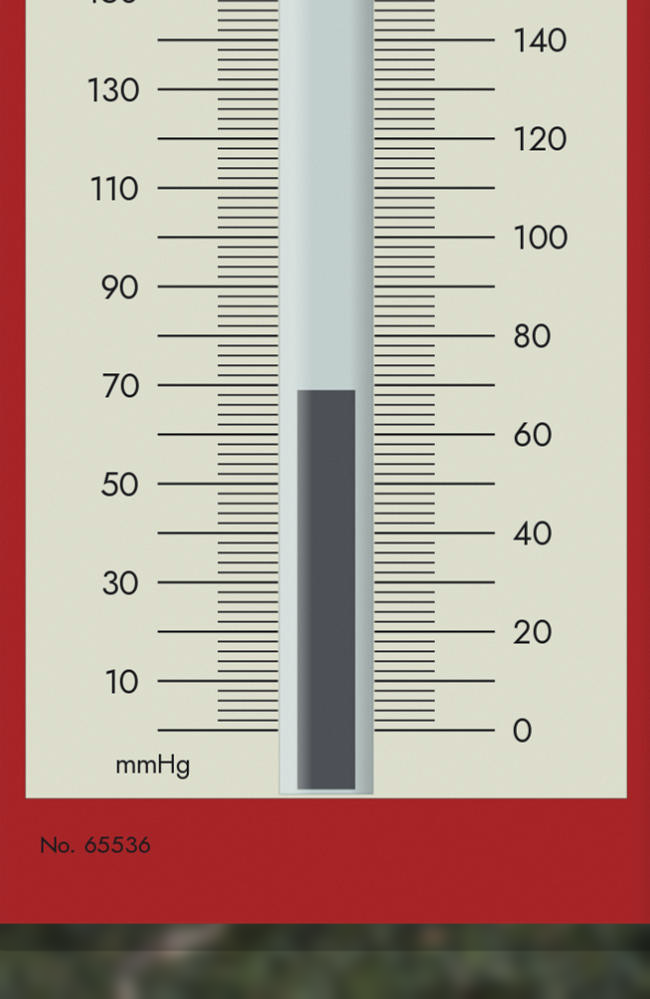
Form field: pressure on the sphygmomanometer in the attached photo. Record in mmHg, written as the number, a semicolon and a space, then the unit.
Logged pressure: 69; mmHg
